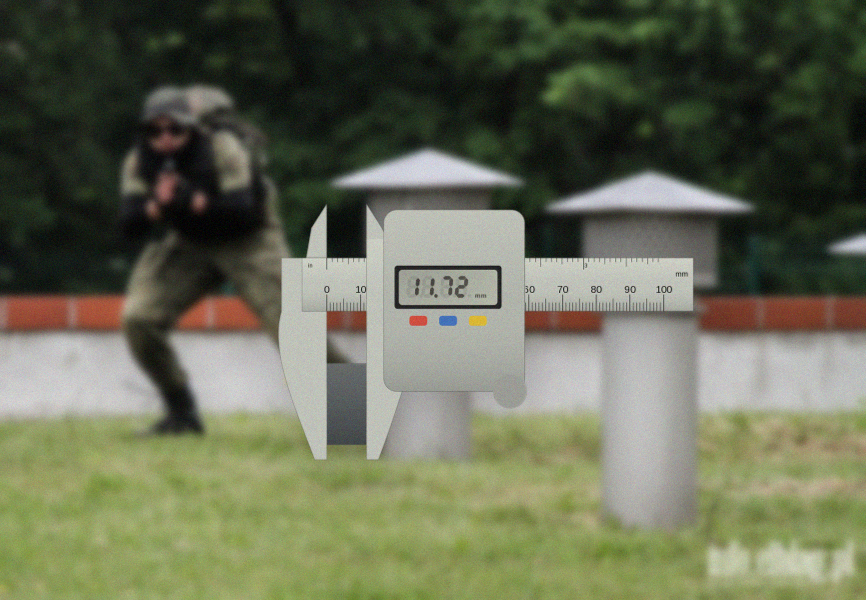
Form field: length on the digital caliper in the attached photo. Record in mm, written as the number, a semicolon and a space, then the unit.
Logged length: 11.72; mm
